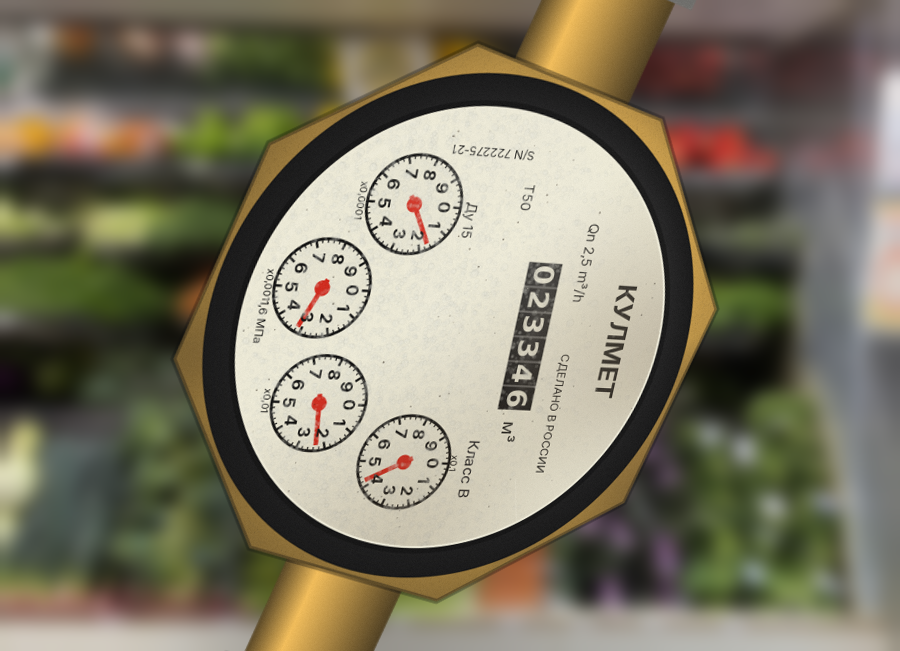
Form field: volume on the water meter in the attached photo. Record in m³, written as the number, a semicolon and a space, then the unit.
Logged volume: 23346.4231; m³
